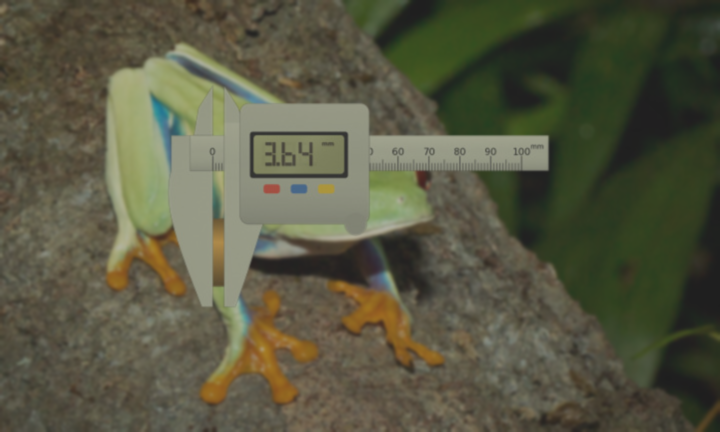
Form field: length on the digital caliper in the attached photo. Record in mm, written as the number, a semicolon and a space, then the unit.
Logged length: 3.64; mm
